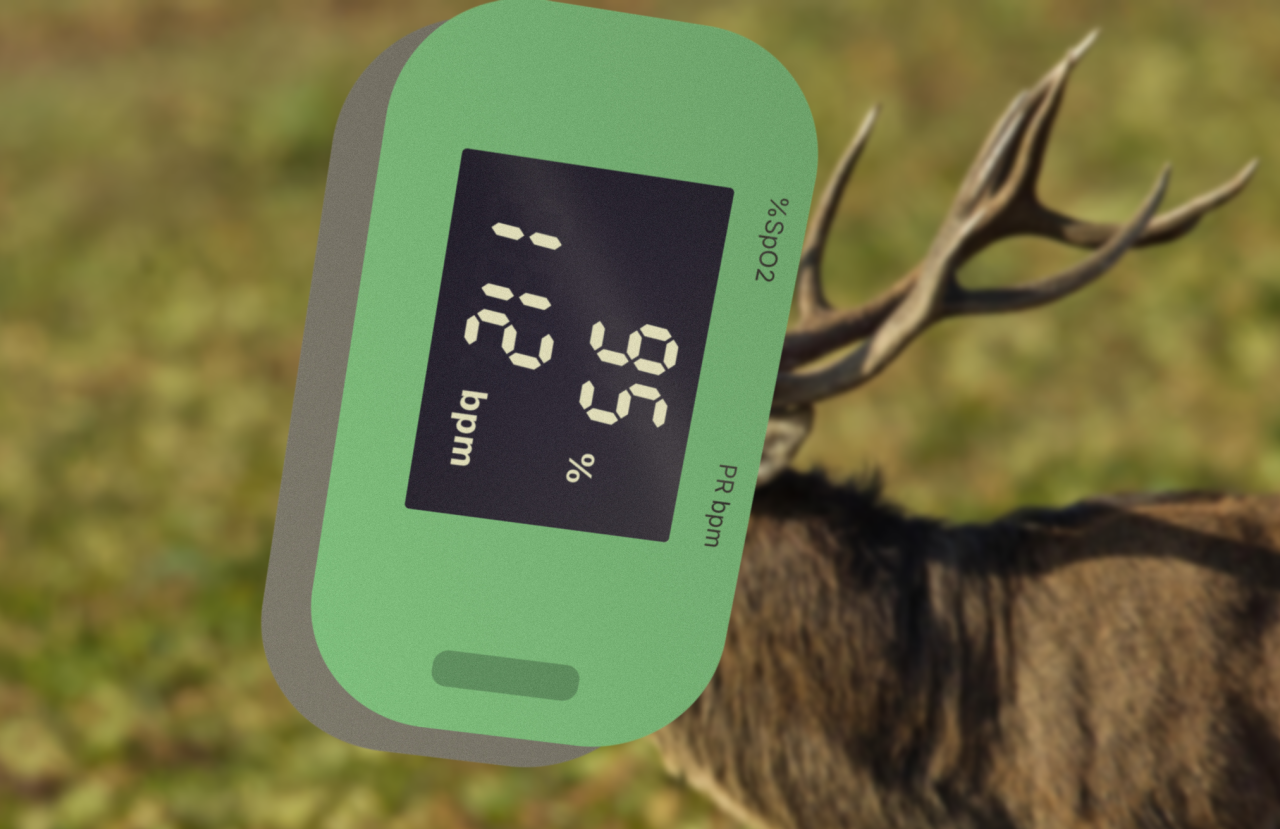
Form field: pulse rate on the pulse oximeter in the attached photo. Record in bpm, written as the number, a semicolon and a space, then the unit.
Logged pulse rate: 112; bpm
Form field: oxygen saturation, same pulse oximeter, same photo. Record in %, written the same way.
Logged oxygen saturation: 95; %
